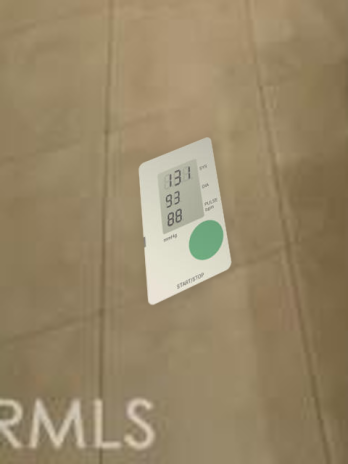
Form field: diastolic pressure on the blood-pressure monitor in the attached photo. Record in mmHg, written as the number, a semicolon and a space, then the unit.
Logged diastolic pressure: 93; mmHg
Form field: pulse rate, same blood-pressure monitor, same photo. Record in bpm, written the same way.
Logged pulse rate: 88; bpm
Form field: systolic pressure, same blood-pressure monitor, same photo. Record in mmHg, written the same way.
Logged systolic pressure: 131; mmHg
